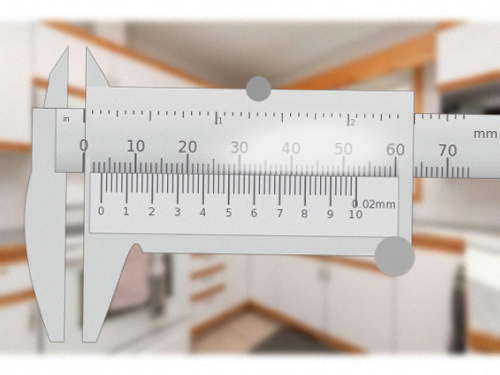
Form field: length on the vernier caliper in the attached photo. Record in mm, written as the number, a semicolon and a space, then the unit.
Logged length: 3.5; mm
